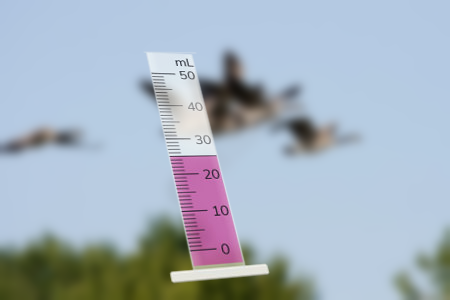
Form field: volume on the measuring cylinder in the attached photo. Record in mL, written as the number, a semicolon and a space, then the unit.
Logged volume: 25; mL
